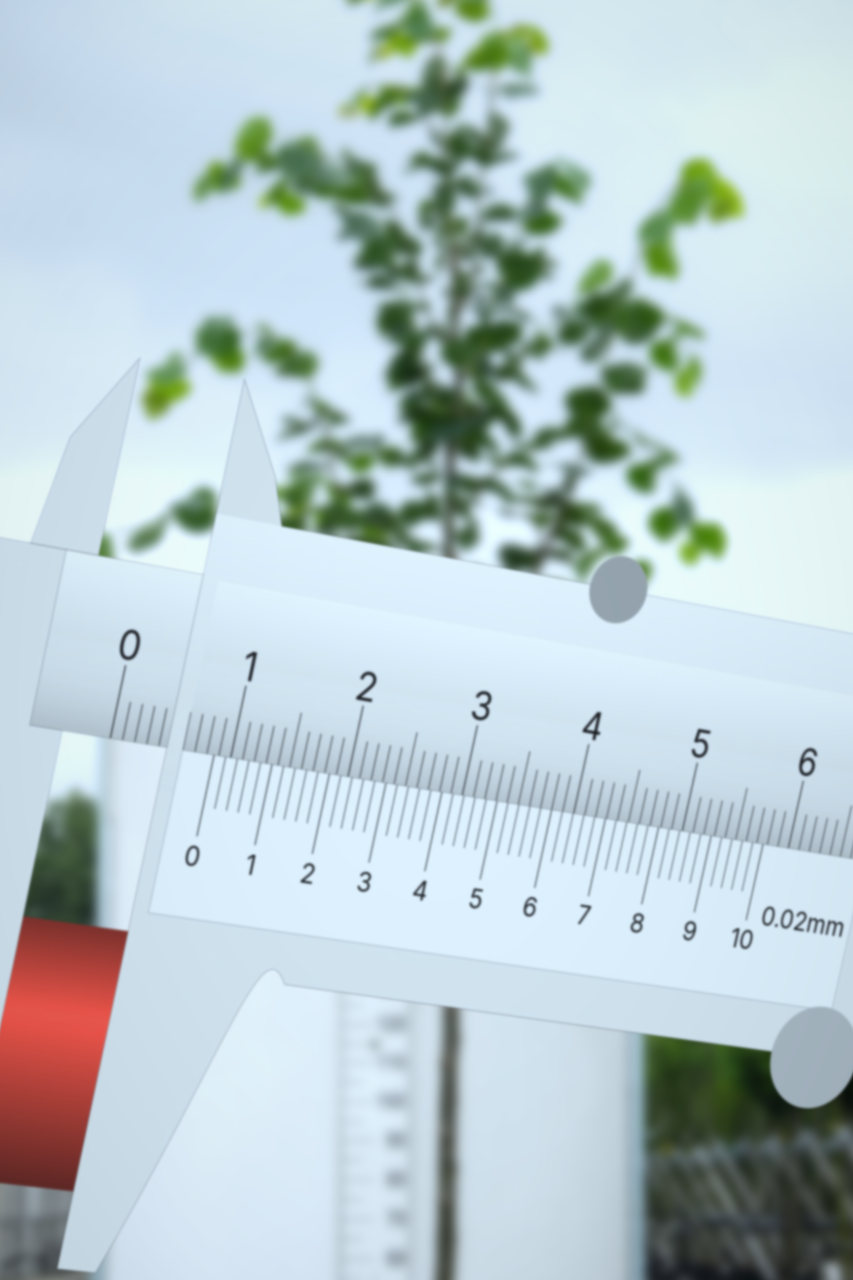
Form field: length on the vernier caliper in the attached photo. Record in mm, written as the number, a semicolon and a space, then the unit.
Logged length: 8.6; mm
